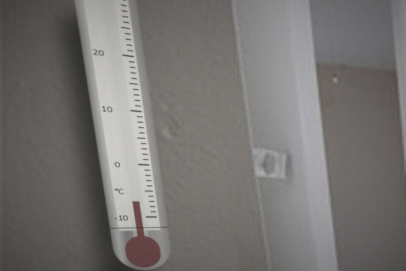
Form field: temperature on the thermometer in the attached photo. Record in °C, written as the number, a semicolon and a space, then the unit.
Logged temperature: -7; °C
